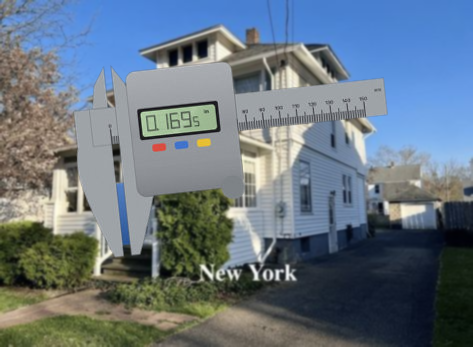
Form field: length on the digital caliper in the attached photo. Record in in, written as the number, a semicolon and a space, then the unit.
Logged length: 0.1695; in
